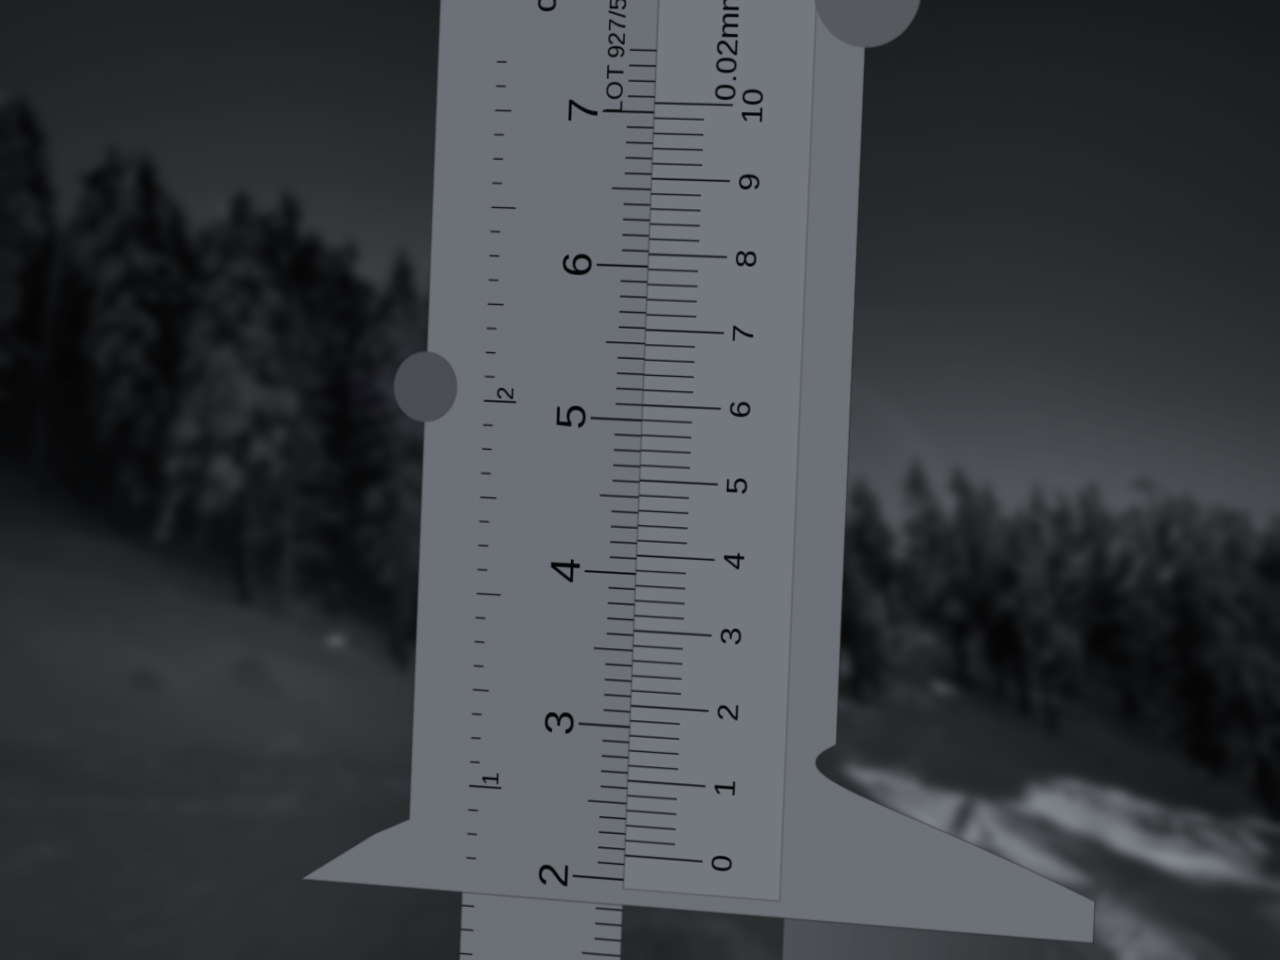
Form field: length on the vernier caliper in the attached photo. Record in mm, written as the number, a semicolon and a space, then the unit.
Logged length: 21.6; mm
